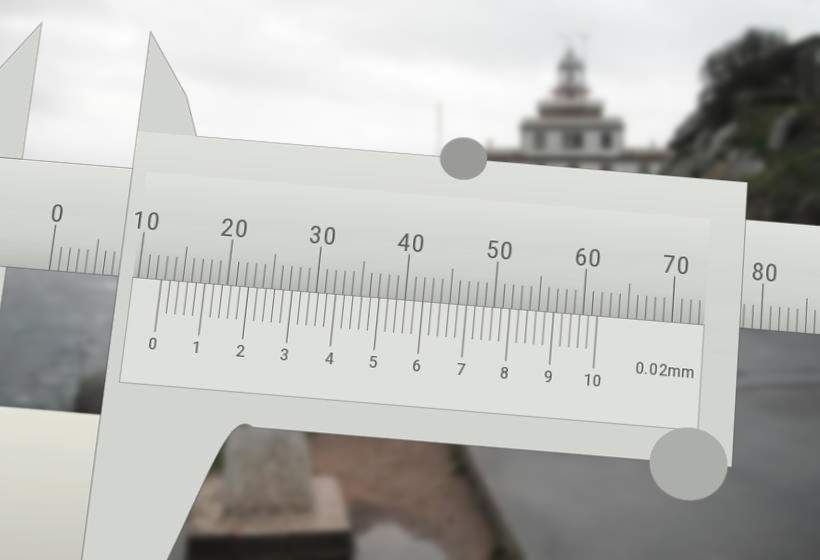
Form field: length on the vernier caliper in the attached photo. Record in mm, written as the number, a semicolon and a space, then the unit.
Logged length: 12.6; mm
